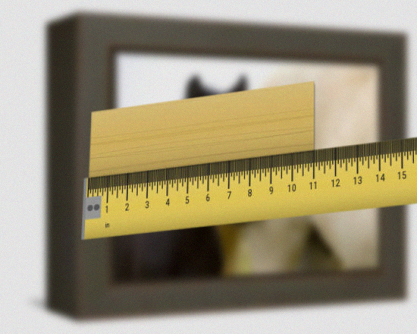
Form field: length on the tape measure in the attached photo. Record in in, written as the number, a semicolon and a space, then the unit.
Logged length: 11; in
